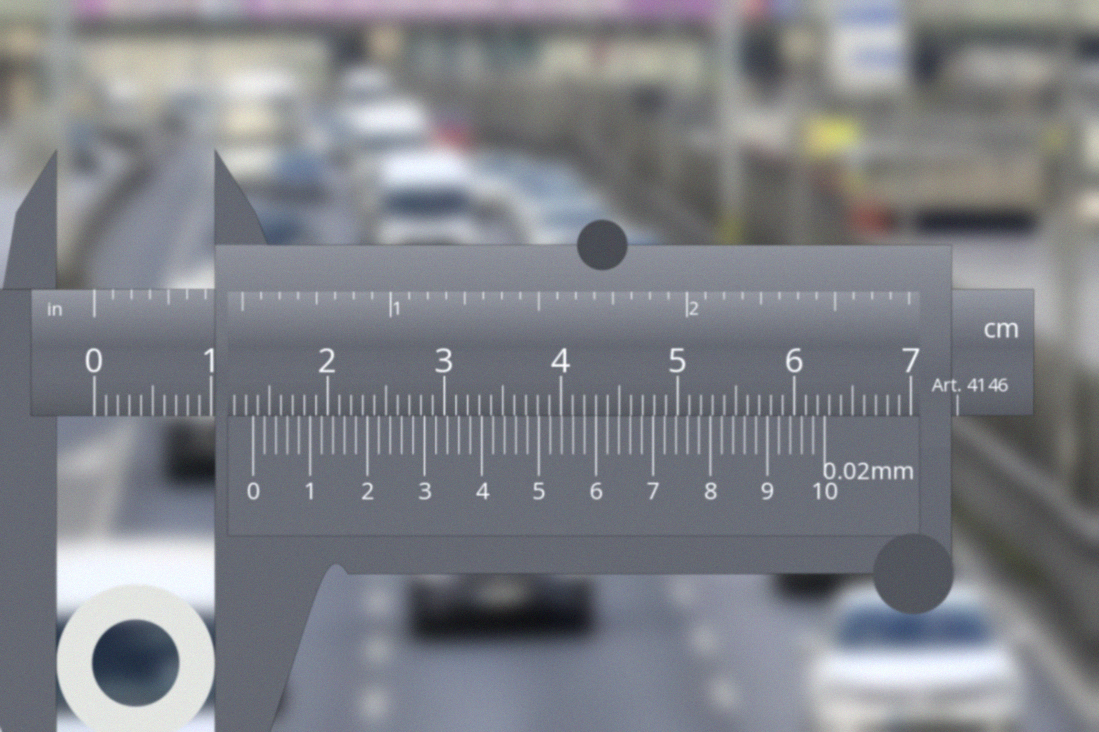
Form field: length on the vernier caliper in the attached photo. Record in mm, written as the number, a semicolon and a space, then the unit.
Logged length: 13.6; mm
